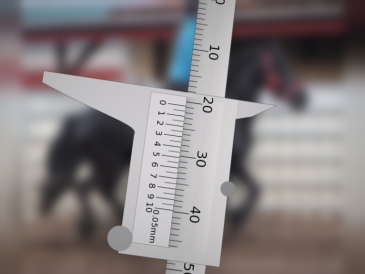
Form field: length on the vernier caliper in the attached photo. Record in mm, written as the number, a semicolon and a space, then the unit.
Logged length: 20.8; mm
